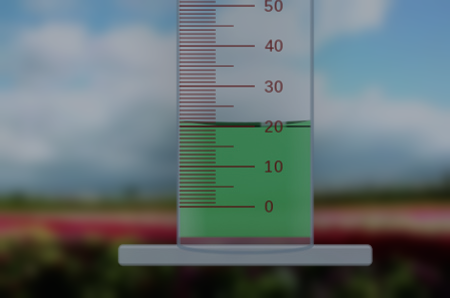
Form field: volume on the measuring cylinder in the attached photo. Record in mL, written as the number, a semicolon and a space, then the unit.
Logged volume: 20; mL
